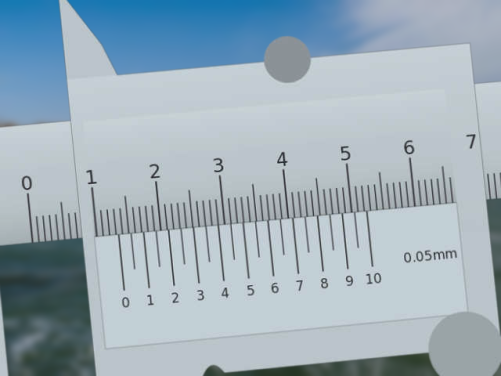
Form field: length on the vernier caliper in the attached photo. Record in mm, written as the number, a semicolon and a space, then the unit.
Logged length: 13.4; mm
